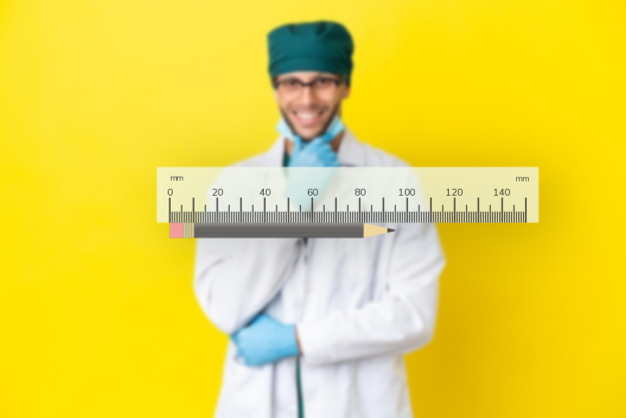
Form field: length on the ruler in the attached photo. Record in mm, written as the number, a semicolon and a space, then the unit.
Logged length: 95; mm
